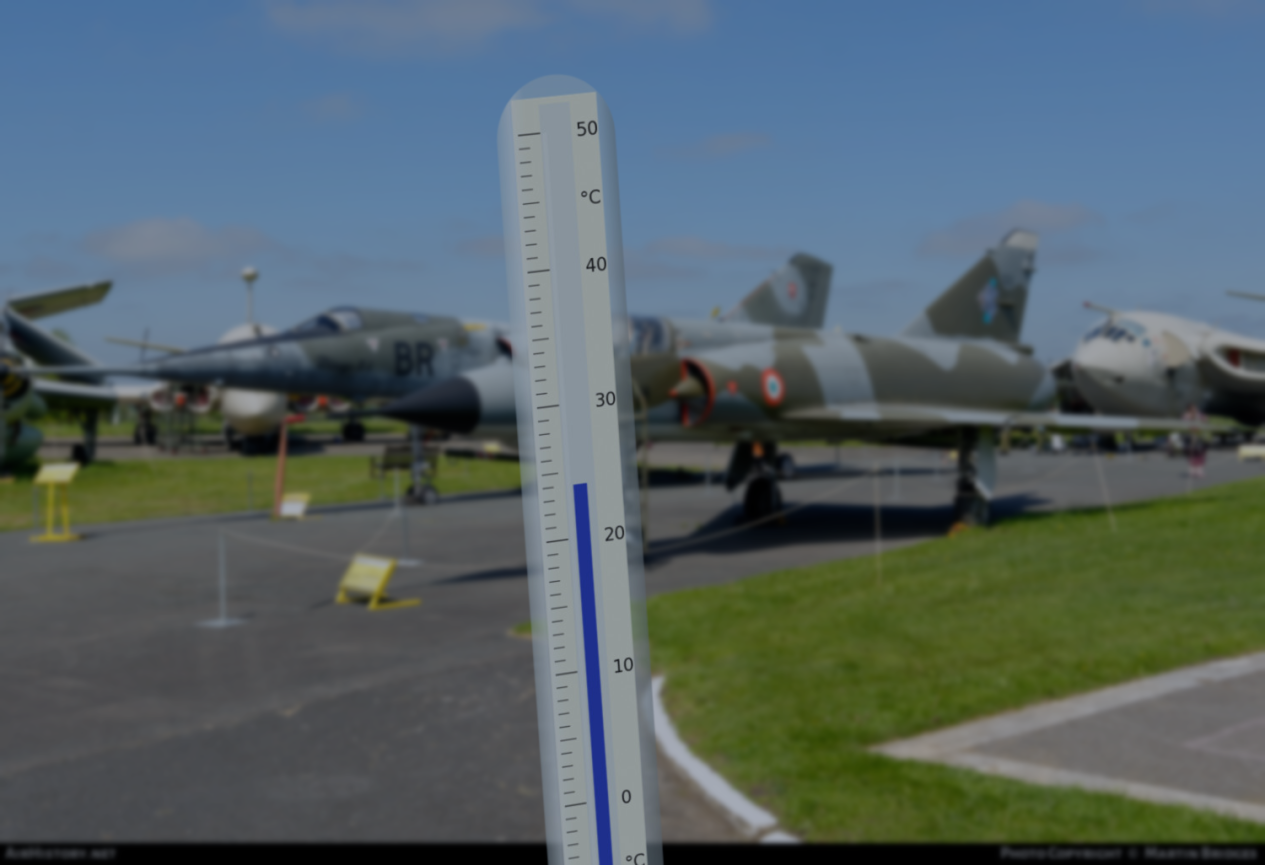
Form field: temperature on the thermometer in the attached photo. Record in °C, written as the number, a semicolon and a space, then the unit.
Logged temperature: 24; °C
